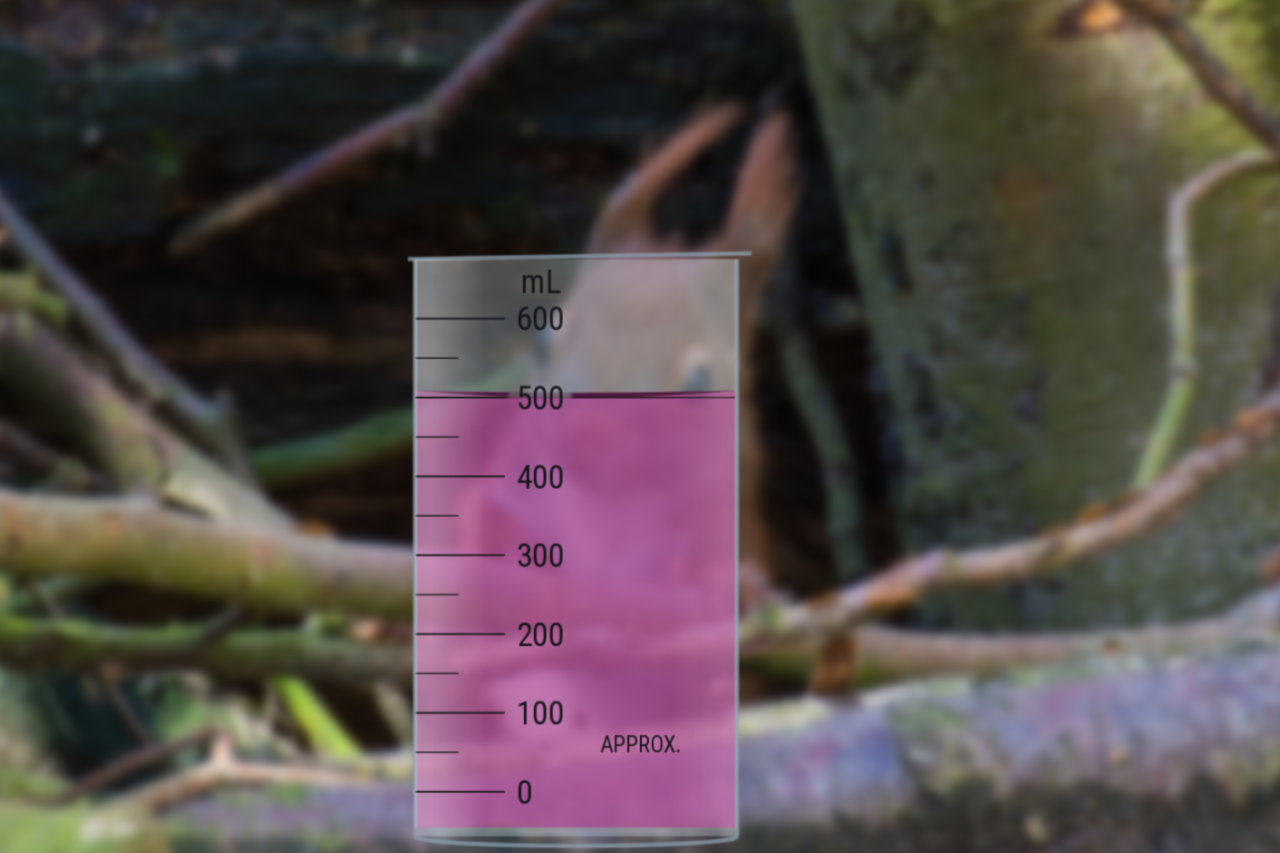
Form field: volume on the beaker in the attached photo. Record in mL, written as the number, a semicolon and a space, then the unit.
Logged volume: 500; mL
